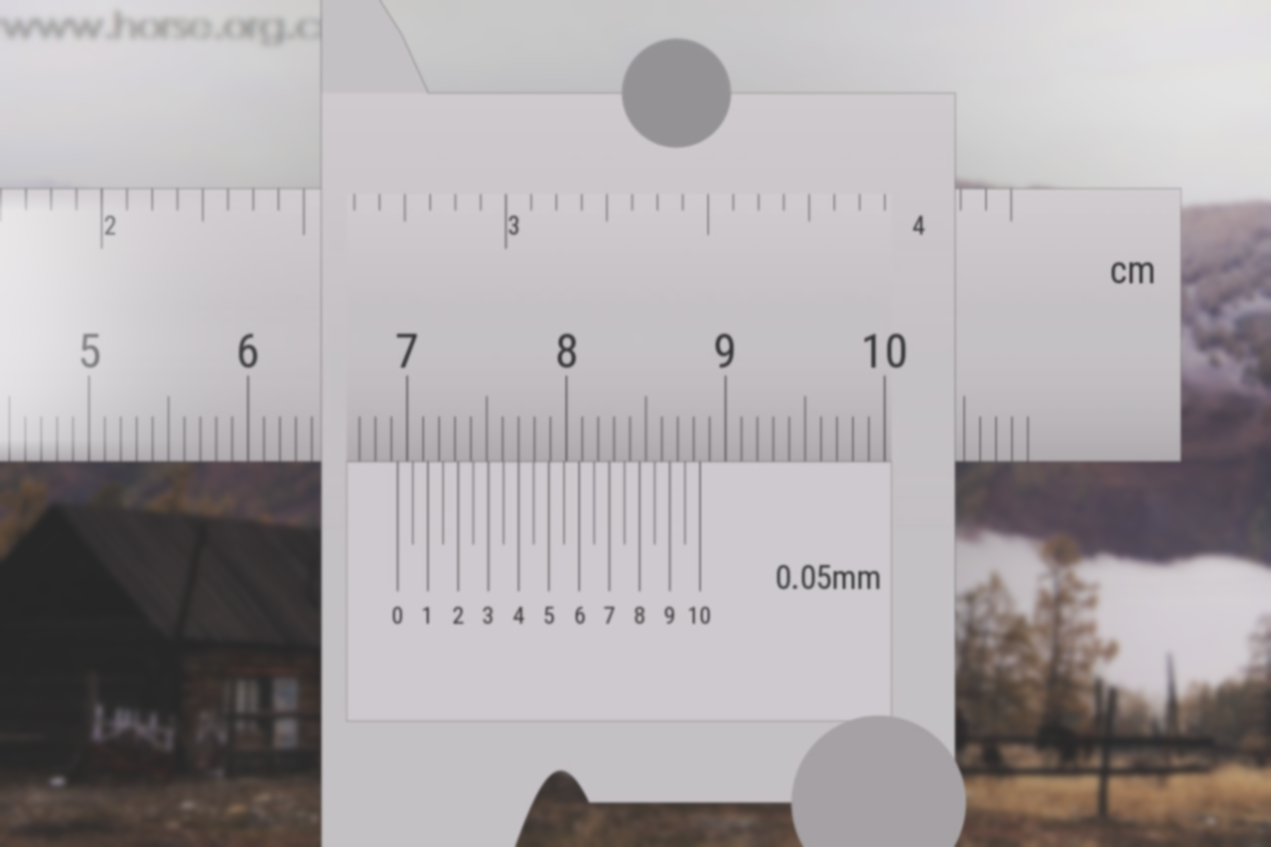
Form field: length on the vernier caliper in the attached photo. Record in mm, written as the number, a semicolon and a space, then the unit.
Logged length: 69.4; mm
